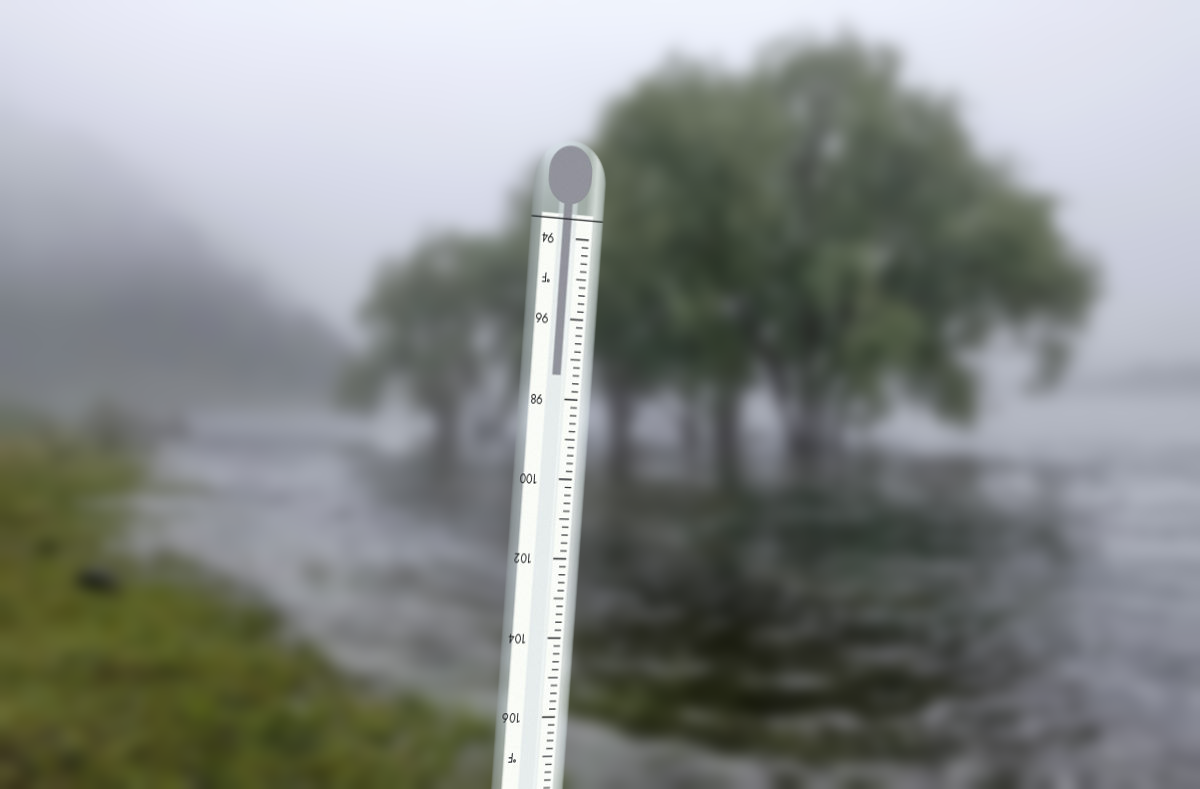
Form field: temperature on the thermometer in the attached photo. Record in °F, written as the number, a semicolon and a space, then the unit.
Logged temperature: 97.4; °F
